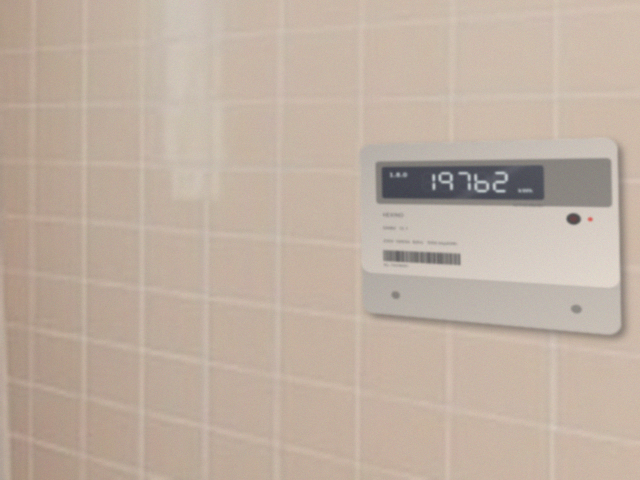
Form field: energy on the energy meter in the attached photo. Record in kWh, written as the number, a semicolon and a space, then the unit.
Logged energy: 19762; kWh
